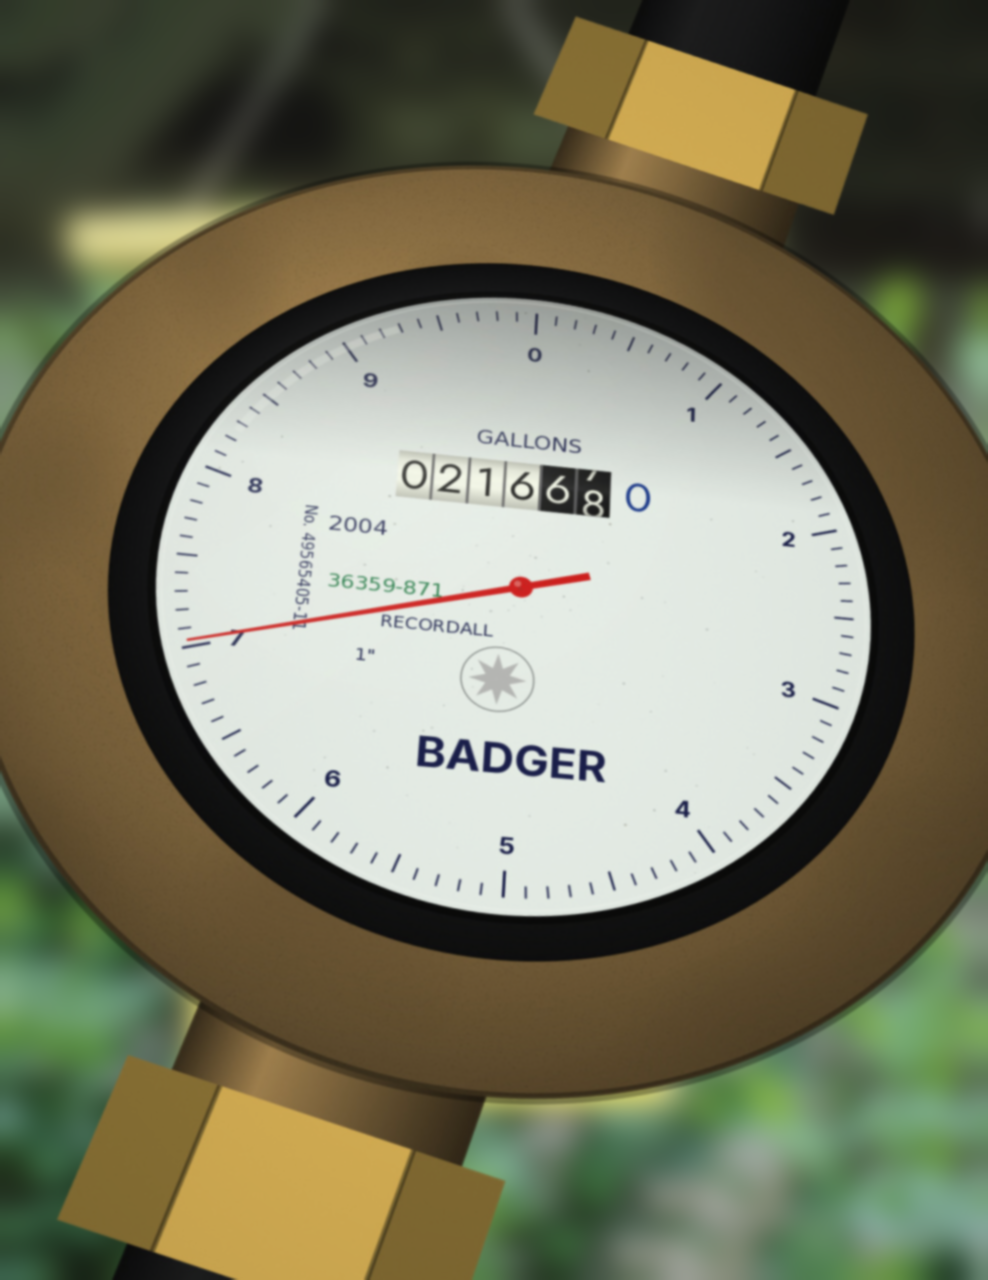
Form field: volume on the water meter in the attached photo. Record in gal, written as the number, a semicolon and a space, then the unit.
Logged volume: 216677.0; gal
